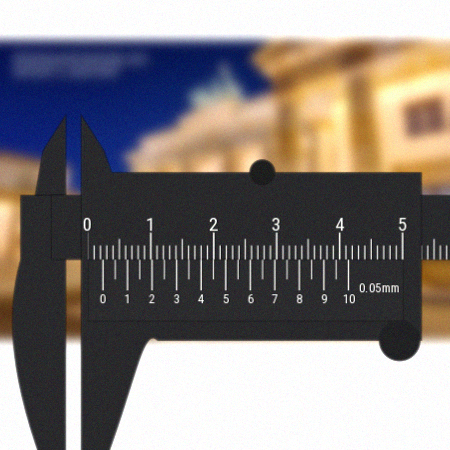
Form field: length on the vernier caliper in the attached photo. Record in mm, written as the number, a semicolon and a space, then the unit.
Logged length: 2.4; mm
